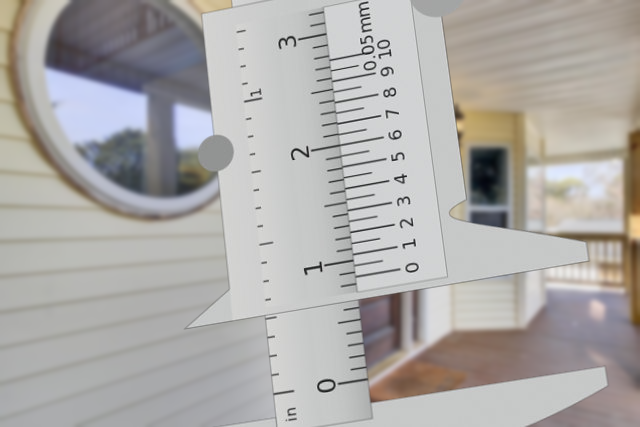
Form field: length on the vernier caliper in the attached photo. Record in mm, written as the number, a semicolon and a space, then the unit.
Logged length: 8.6; mm
